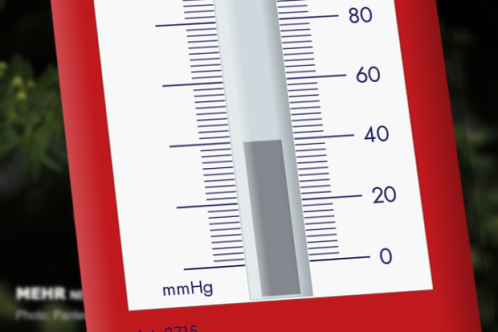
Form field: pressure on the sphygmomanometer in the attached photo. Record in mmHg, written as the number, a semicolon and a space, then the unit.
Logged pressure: 40; mmHg
